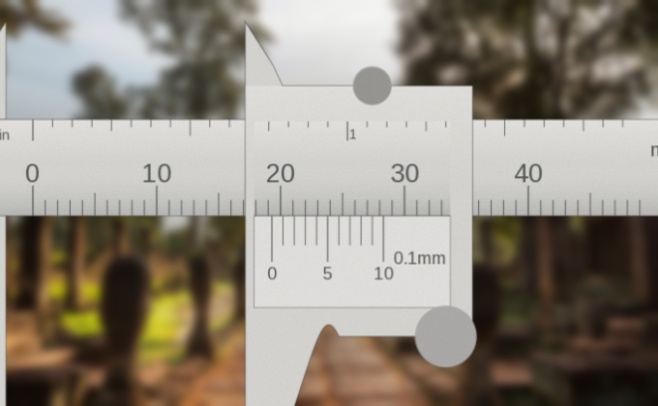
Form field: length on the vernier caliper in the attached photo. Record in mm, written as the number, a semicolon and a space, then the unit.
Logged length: 19.3; mm
